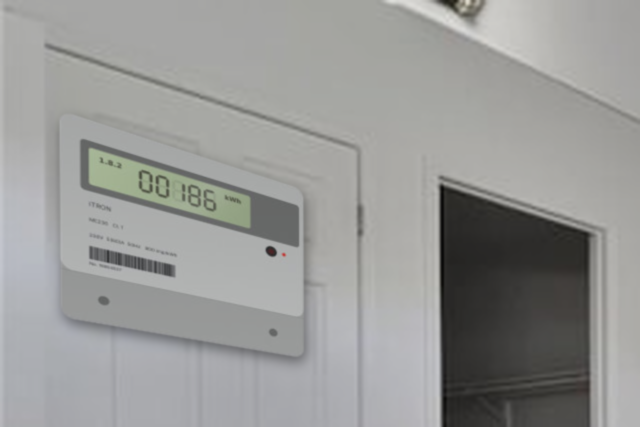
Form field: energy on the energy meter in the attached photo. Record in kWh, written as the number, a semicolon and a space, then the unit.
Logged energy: 186; kWh
